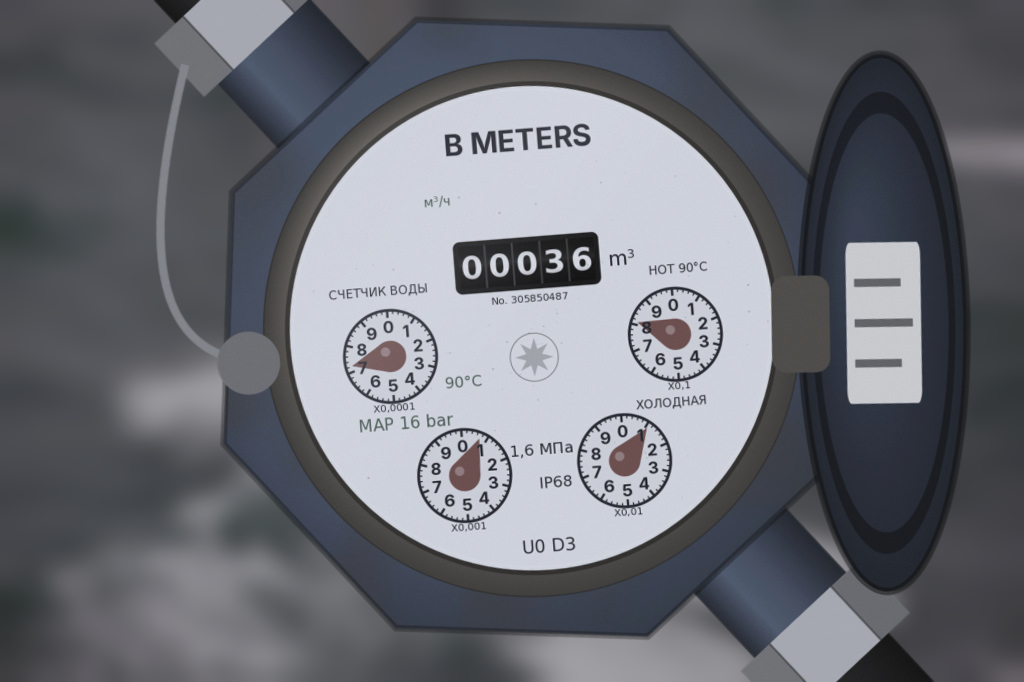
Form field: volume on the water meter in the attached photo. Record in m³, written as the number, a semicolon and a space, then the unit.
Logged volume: 36.8107; m³
